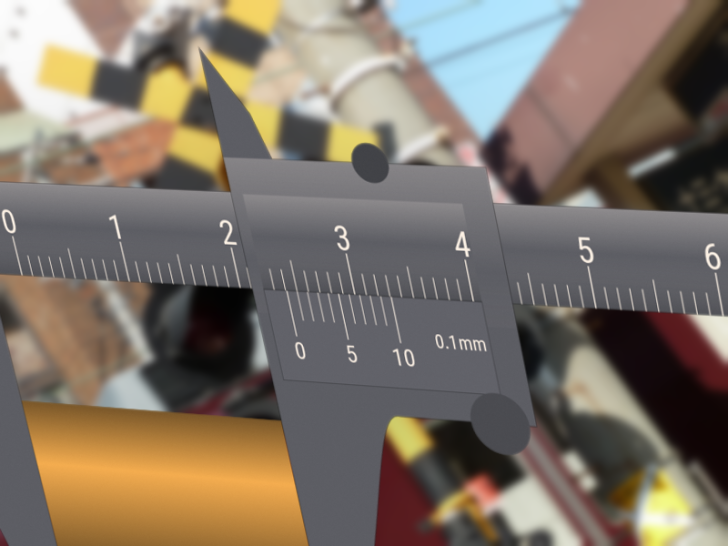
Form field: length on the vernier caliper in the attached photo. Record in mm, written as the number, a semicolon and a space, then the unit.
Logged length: 24.1; mm
